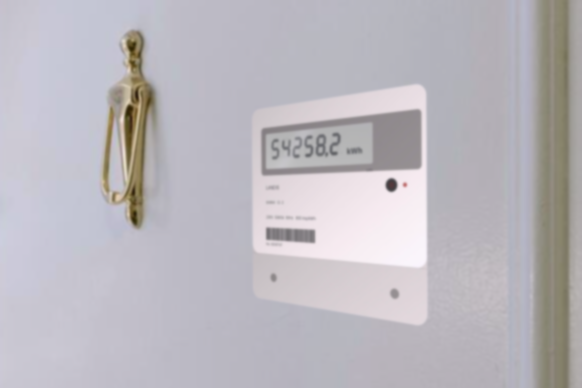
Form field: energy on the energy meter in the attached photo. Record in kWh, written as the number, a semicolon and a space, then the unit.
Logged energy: 54258.2; kWh
